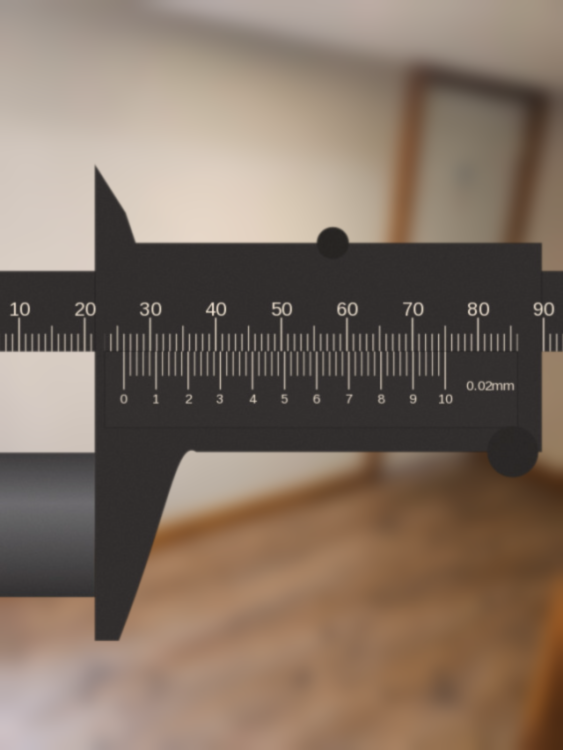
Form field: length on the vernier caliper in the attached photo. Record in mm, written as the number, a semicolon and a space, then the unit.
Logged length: 26.0; mm
